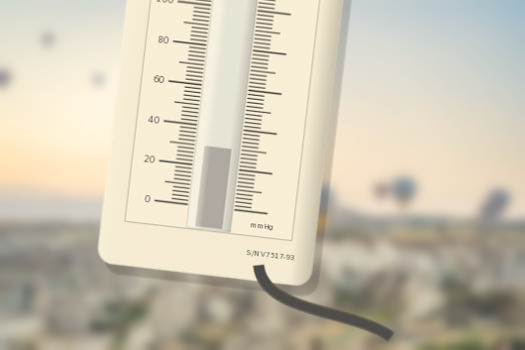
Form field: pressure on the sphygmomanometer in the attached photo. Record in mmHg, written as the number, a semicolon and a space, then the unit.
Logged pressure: 30; mmHg
